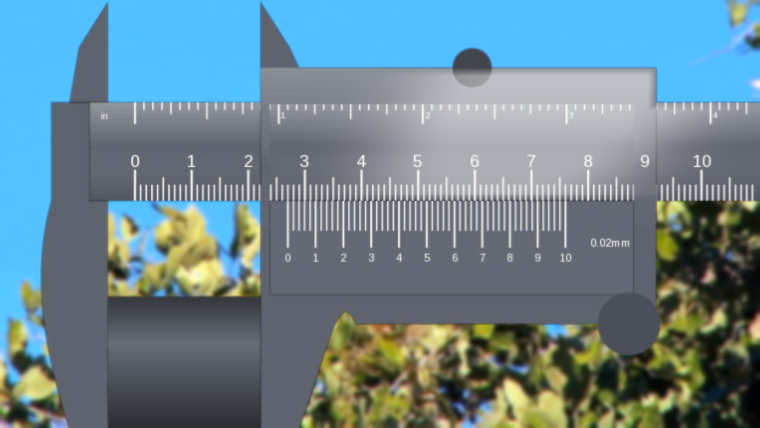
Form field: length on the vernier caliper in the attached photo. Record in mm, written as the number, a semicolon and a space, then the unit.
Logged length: 27.0; mm
